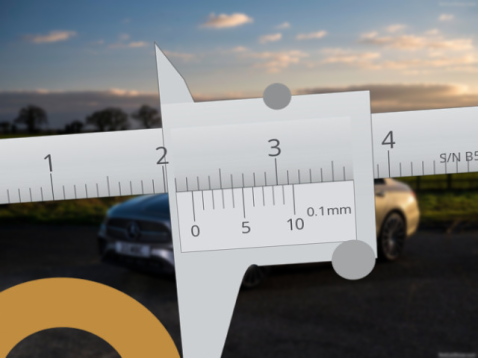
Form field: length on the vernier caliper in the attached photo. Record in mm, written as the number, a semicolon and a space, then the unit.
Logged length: 22.4; mm
